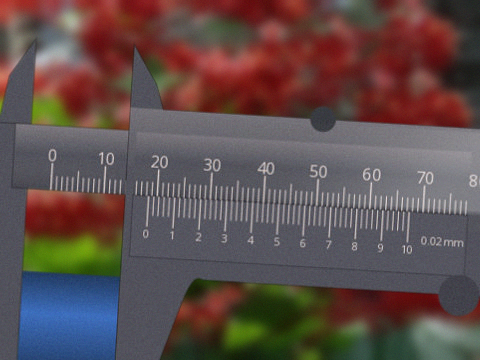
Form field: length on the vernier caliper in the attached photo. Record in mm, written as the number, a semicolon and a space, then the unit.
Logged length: 18.4; mm
